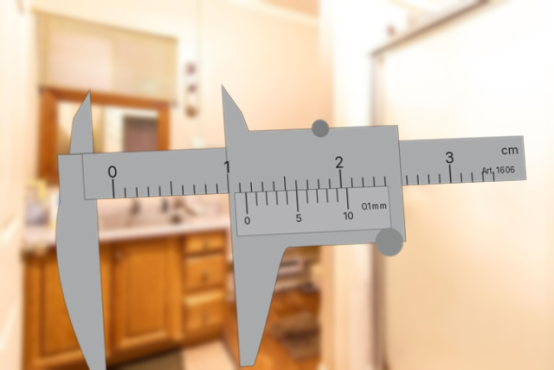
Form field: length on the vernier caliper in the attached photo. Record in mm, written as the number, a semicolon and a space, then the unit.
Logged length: 11.5; mm
